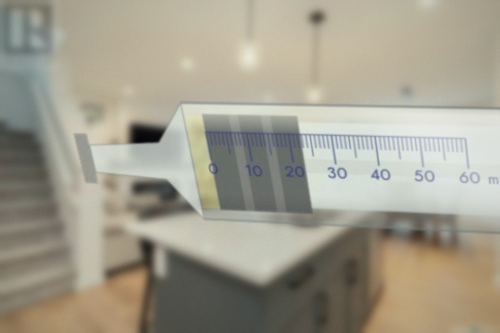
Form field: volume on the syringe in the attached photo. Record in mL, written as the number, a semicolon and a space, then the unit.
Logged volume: 0; mL
